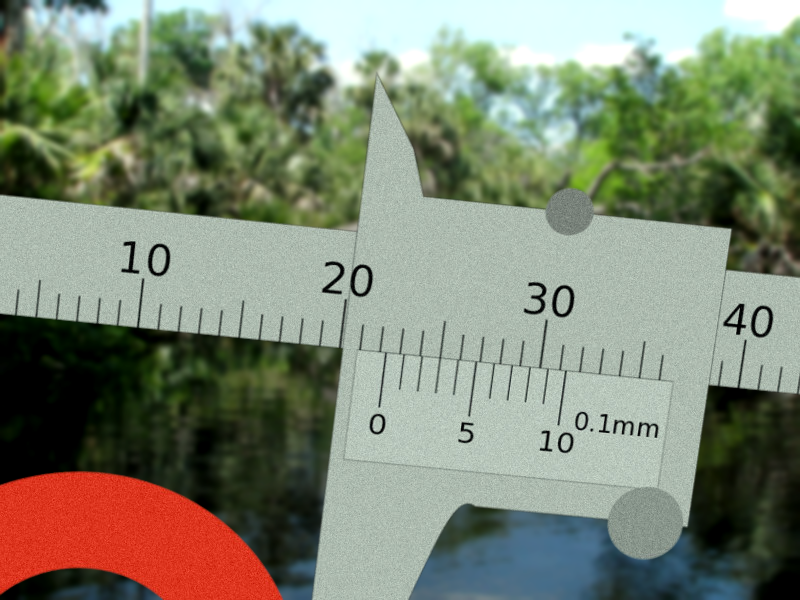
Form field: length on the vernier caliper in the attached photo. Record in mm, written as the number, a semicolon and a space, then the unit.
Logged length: 22.3; mm
